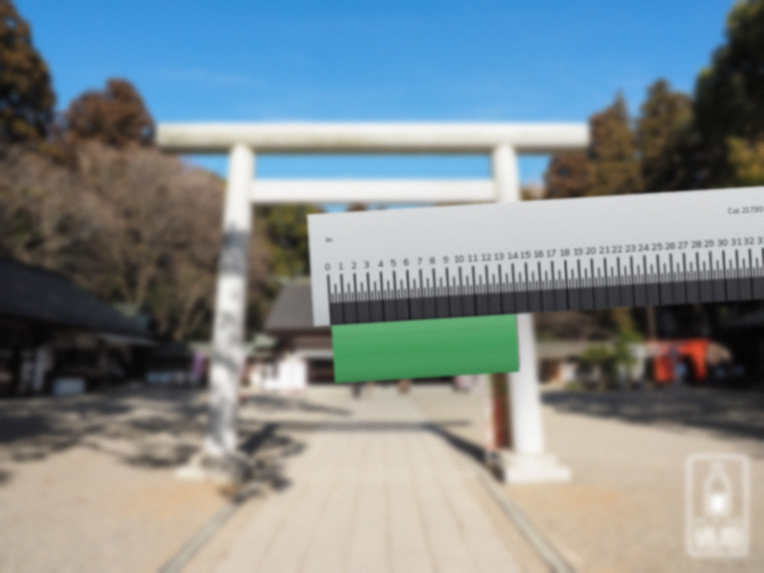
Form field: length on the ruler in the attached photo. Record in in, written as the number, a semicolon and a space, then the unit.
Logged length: 14; in
